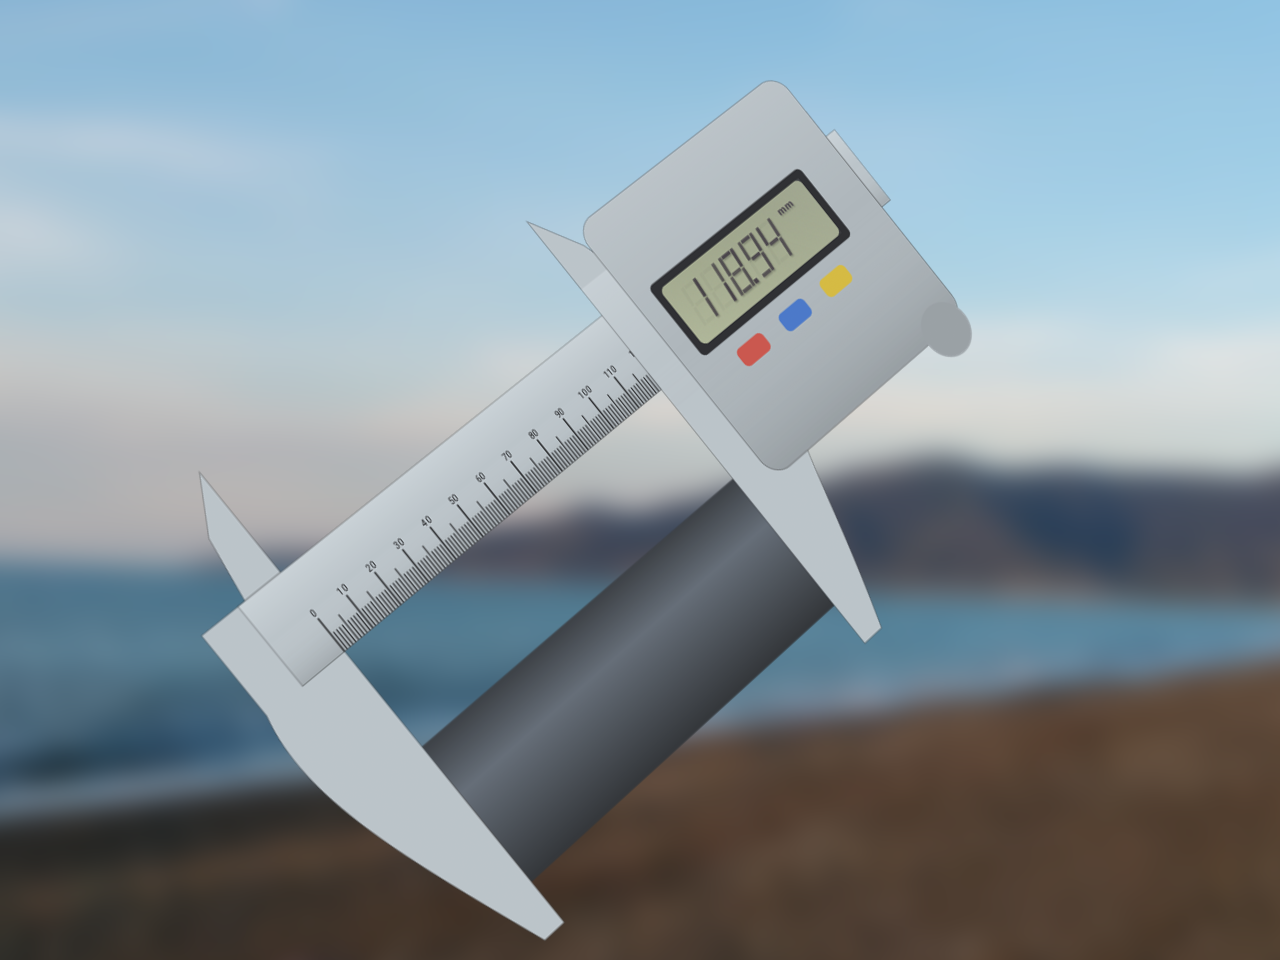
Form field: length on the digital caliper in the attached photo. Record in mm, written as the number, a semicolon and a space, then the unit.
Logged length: 118.94; mm
